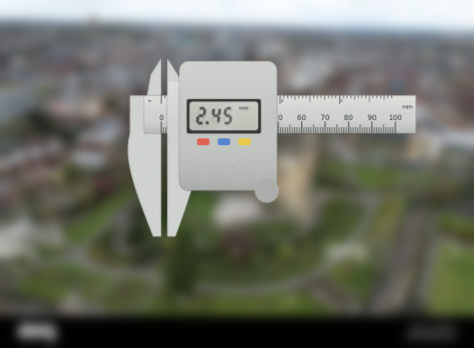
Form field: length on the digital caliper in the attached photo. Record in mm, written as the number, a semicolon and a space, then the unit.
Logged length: 2.45; mm
